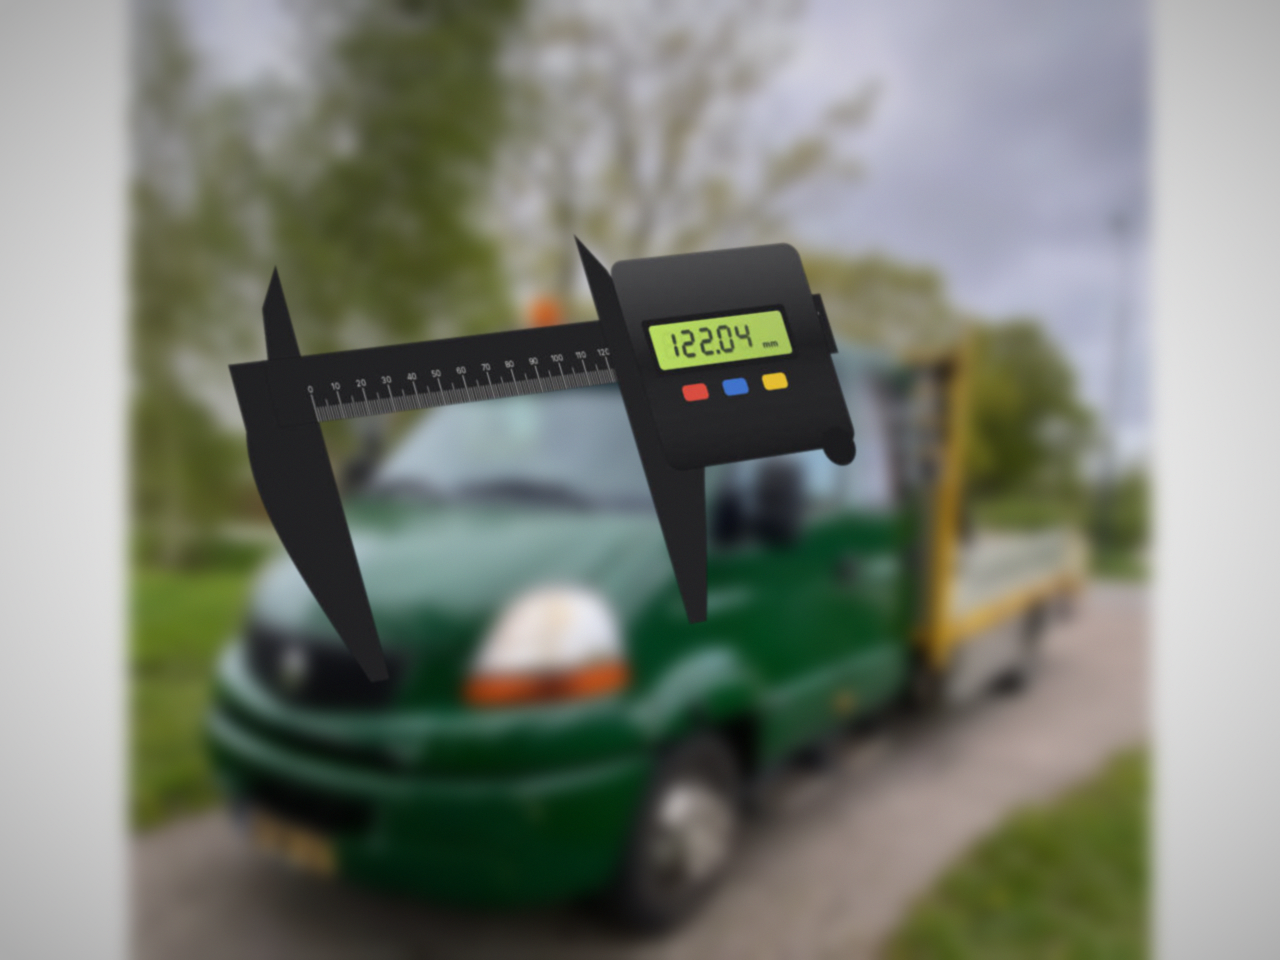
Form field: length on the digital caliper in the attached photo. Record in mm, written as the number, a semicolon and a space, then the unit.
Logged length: 122.04; mm
